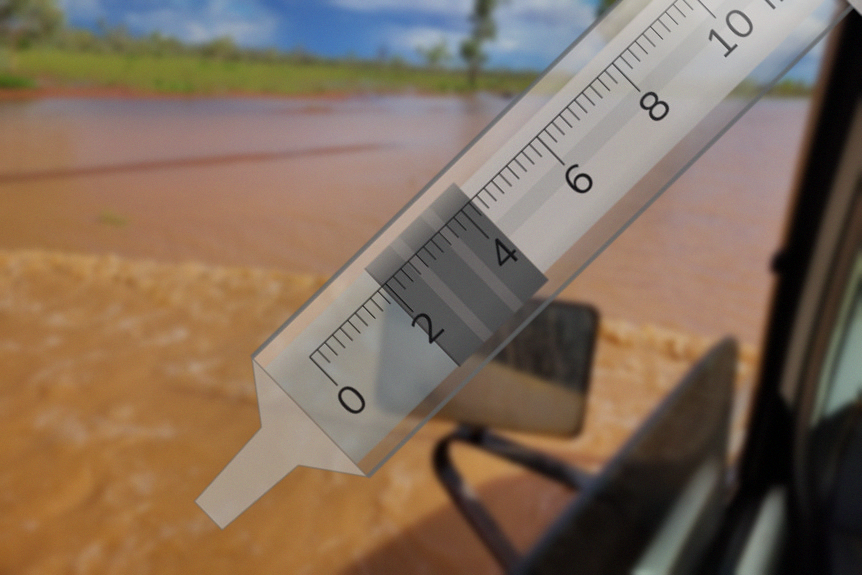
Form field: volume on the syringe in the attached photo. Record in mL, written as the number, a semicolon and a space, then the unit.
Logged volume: 1.9; mL
